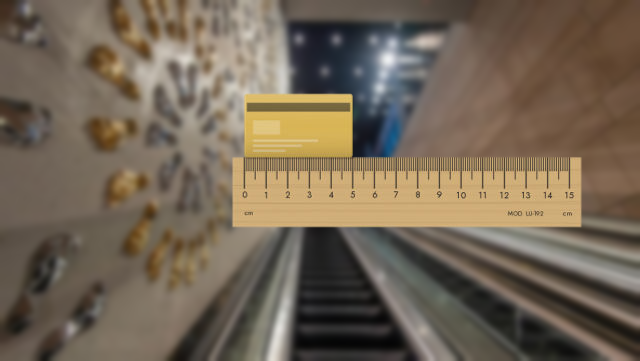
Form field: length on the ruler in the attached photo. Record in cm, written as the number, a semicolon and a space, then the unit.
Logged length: 5; cm
